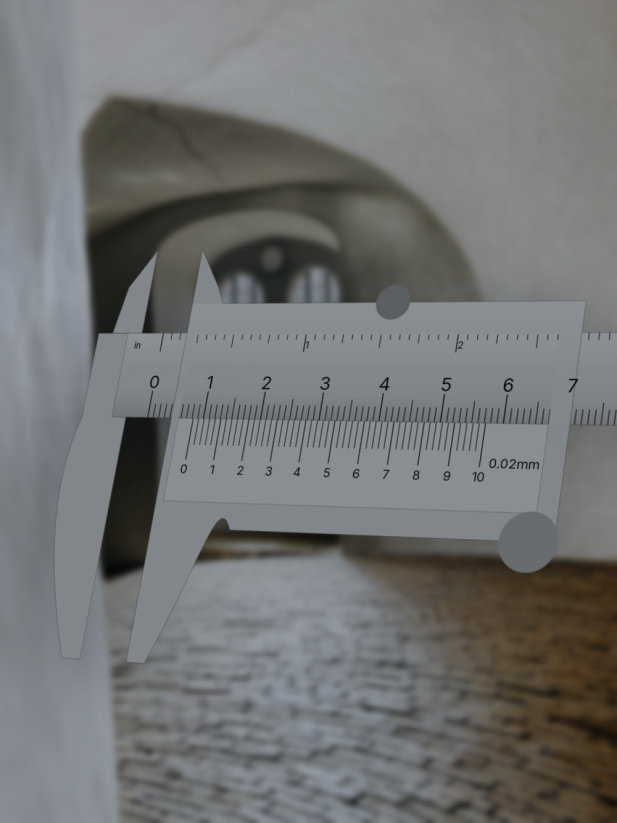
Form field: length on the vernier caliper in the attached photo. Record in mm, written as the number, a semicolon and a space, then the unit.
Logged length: 8.2; mm
